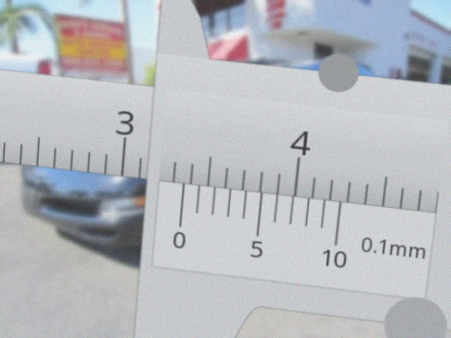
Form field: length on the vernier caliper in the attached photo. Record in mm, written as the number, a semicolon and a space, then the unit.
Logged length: 33.6; mm
